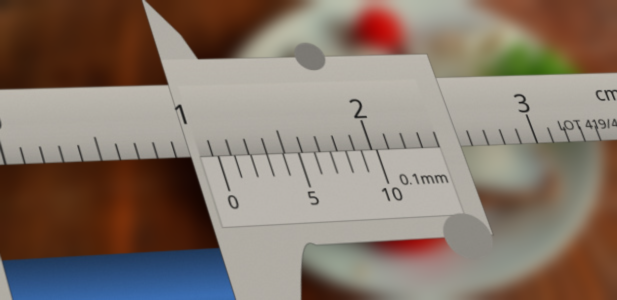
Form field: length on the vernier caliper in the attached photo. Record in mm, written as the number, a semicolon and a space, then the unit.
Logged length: 11.3; mm
